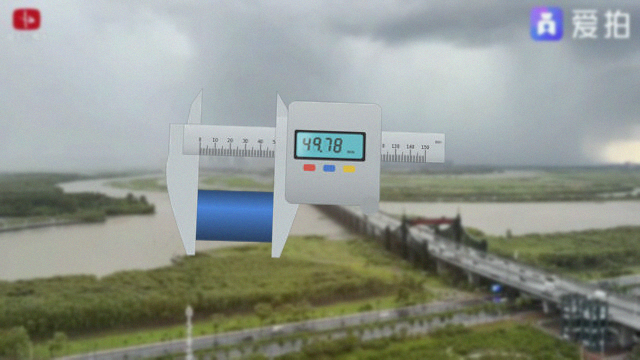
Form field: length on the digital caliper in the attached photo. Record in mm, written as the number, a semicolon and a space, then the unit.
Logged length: 49.78; mm
